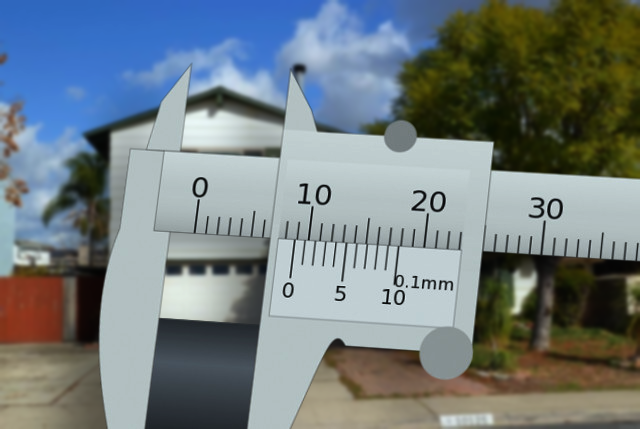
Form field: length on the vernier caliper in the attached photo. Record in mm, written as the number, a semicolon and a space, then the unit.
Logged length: 8.8; mm
